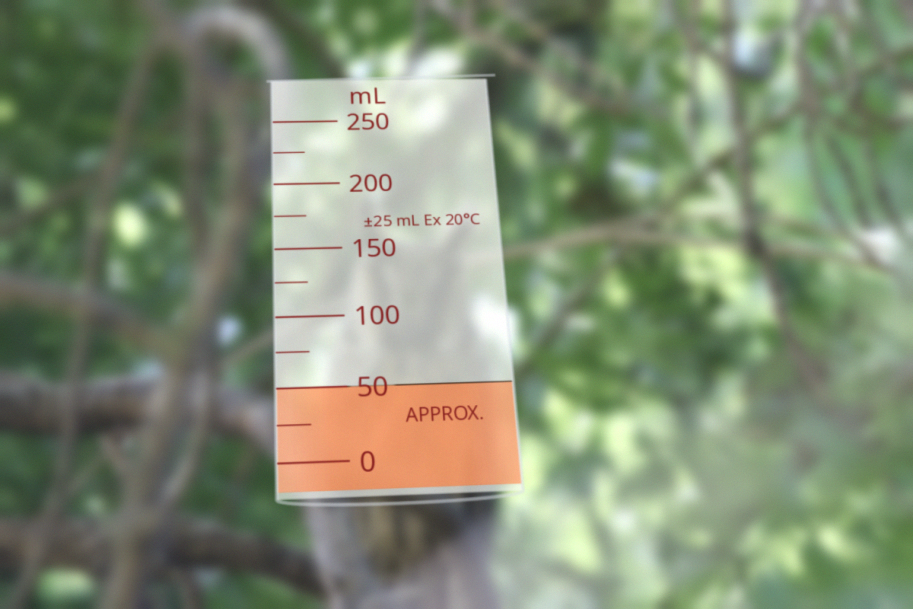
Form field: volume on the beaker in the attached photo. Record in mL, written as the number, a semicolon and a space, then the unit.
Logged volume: 50; mL
